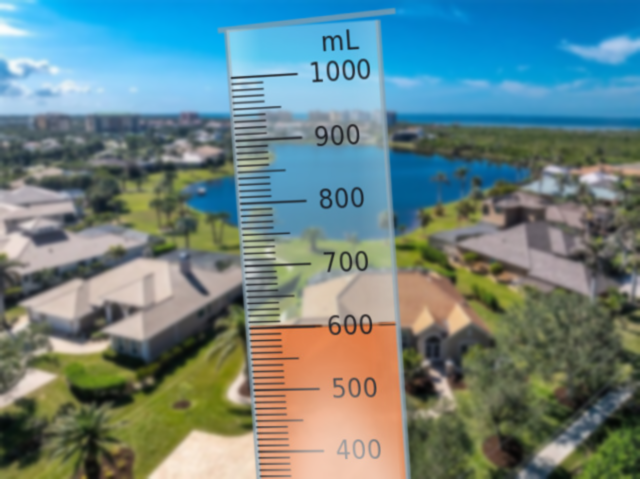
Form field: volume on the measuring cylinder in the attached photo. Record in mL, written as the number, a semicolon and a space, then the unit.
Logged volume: 600; mL
